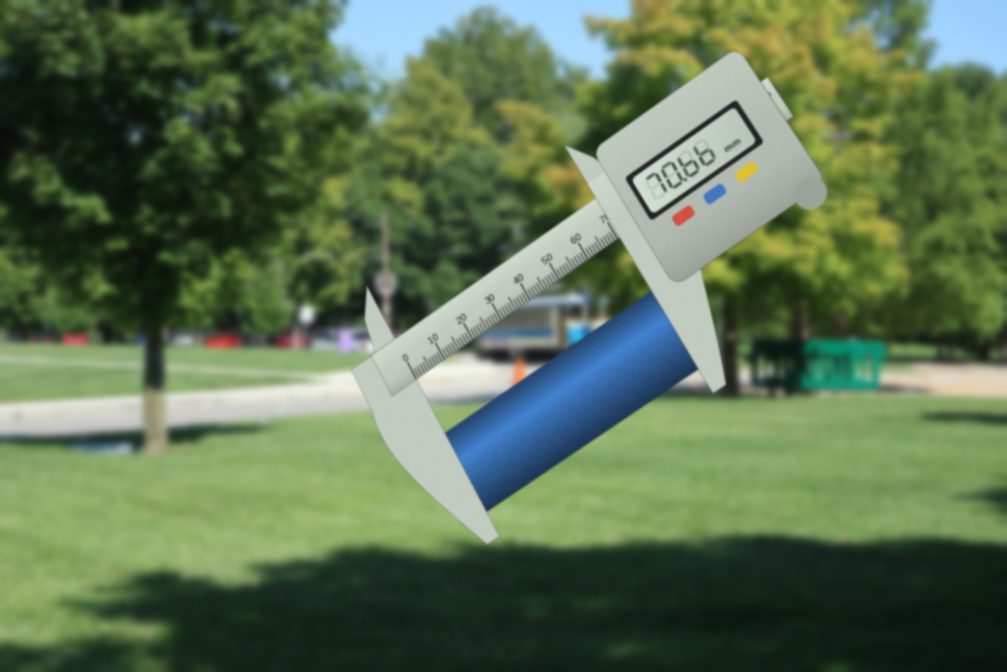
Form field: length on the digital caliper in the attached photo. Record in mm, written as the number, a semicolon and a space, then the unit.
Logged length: 70.66; mm
